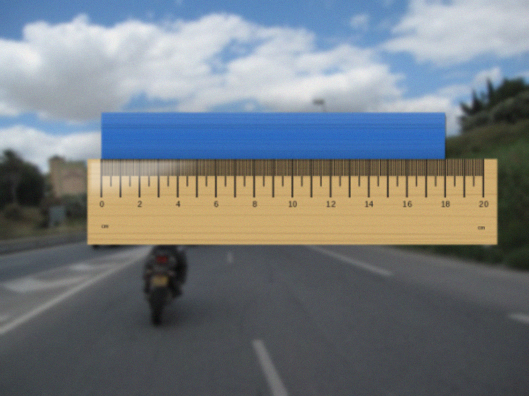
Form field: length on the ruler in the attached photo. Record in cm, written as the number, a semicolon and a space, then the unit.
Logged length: 18; cm
